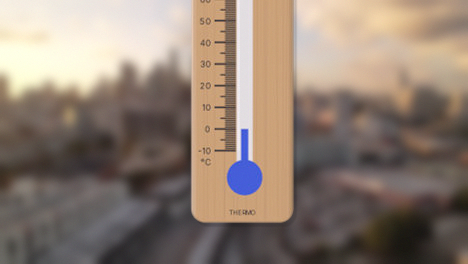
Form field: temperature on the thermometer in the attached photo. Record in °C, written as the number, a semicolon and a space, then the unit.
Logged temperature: 0; °C
